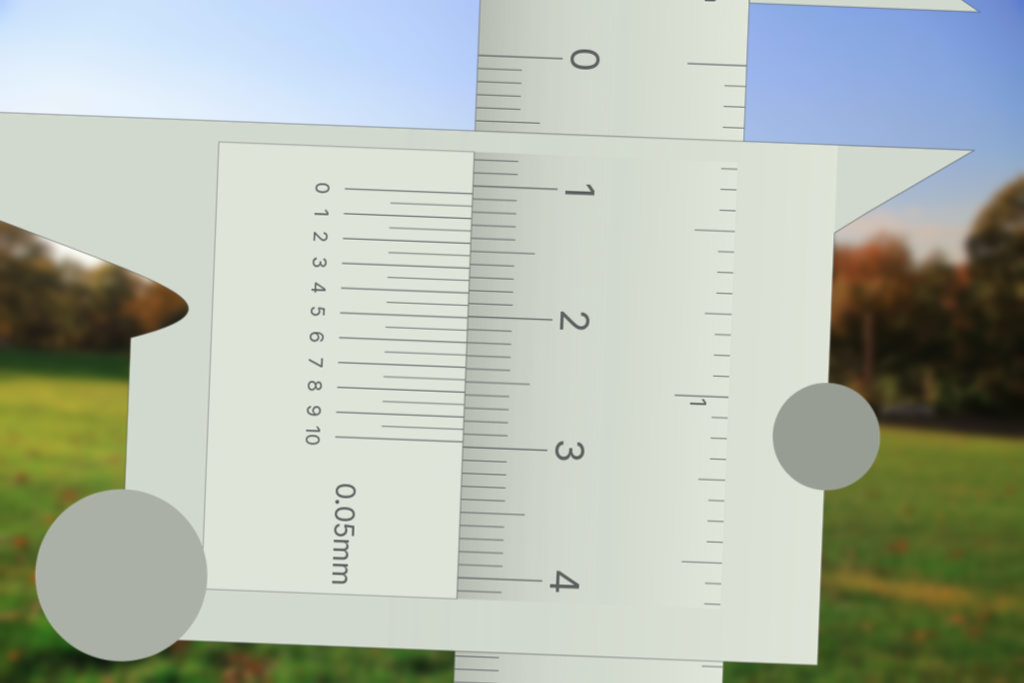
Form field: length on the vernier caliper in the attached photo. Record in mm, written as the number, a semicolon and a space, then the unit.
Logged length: 10.6; mm
